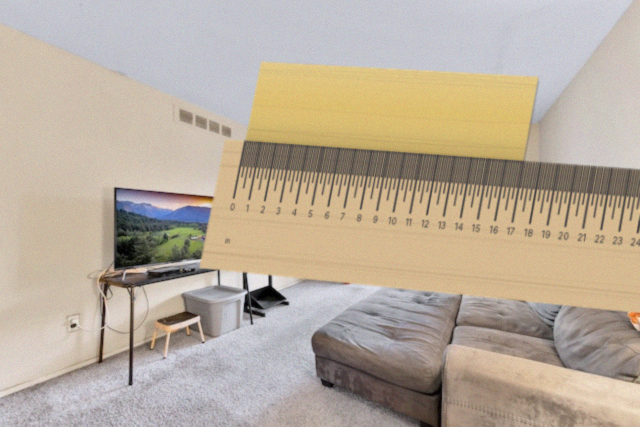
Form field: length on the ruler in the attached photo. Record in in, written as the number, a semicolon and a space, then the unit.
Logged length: 17; in
